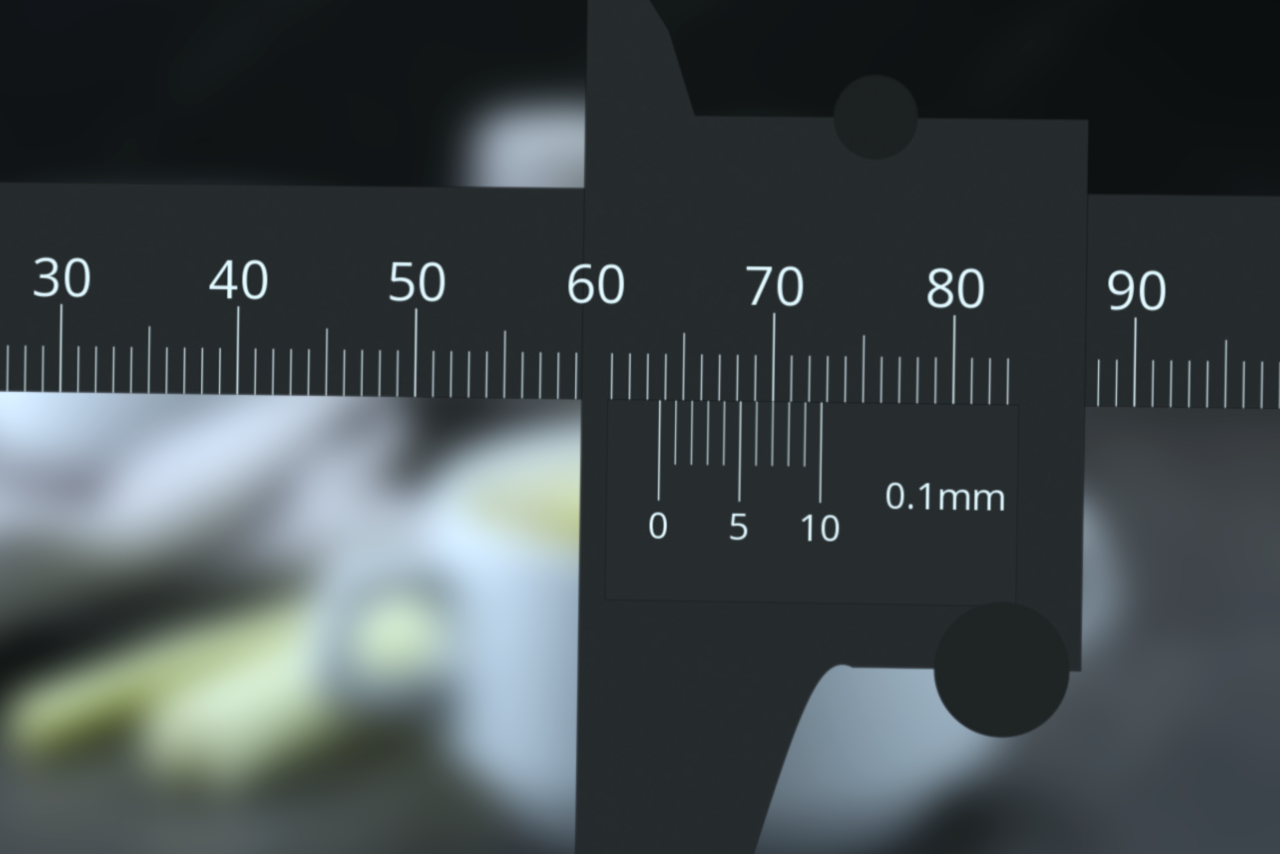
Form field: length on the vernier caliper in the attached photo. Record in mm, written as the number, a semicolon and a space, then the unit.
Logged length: 63.7; mm
